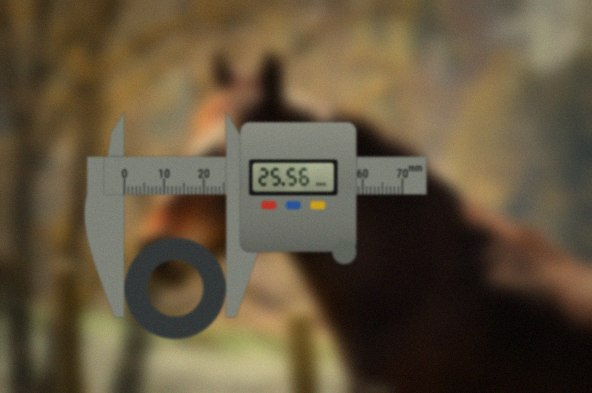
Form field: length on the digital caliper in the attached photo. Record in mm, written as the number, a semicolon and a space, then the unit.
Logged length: 25.56; mm
